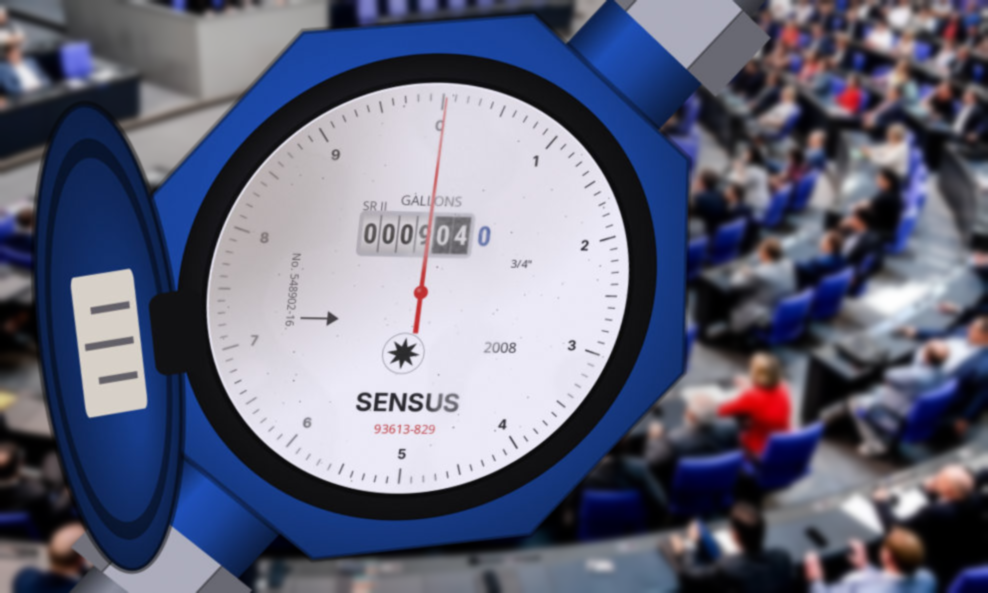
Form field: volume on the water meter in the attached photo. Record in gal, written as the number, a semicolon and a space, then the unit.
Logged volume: 9040.0; gal
